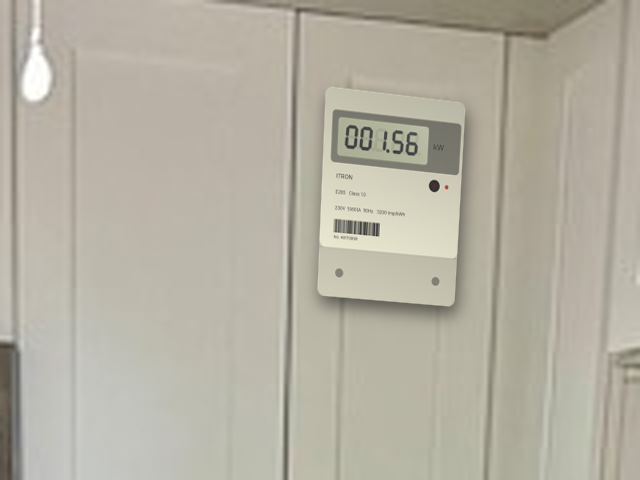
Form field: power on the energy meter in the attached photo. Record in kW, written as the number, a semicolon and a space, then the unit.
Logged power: 1.56; kW
